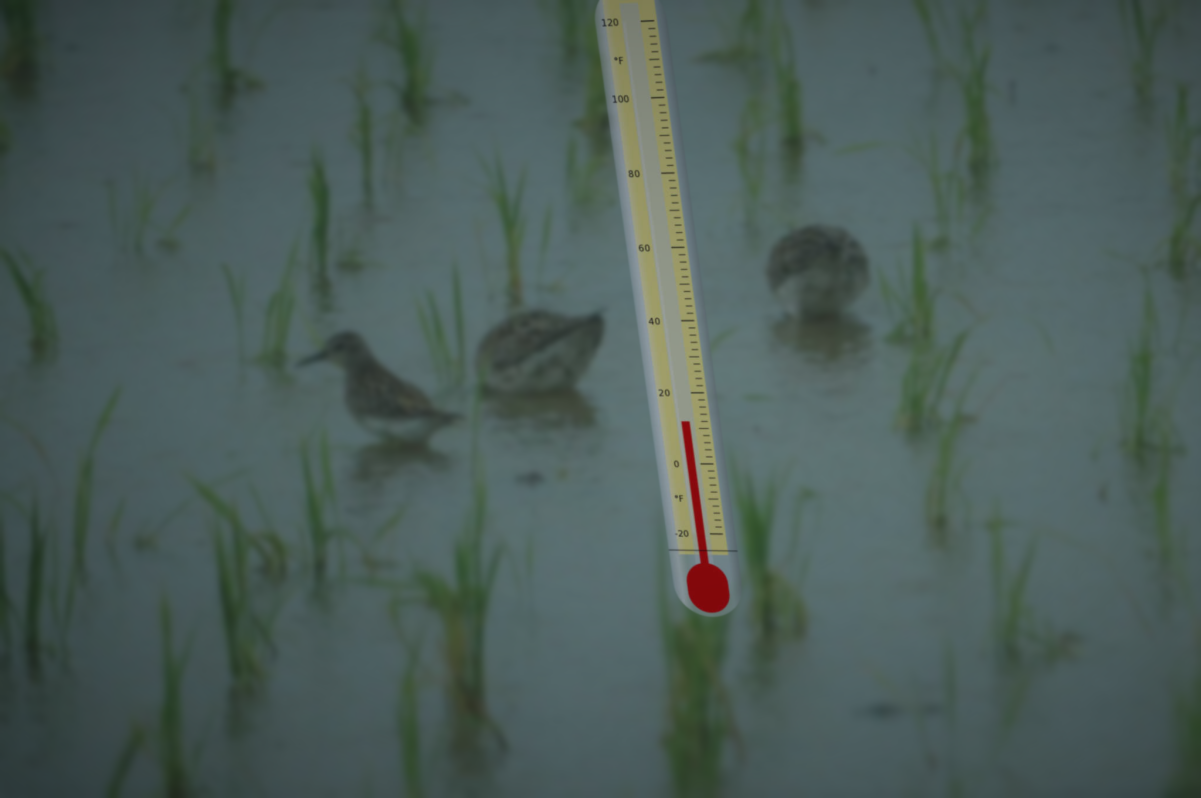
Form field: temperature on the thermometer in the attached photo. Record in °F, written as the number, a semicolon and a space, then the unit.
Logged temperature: 12; °F
